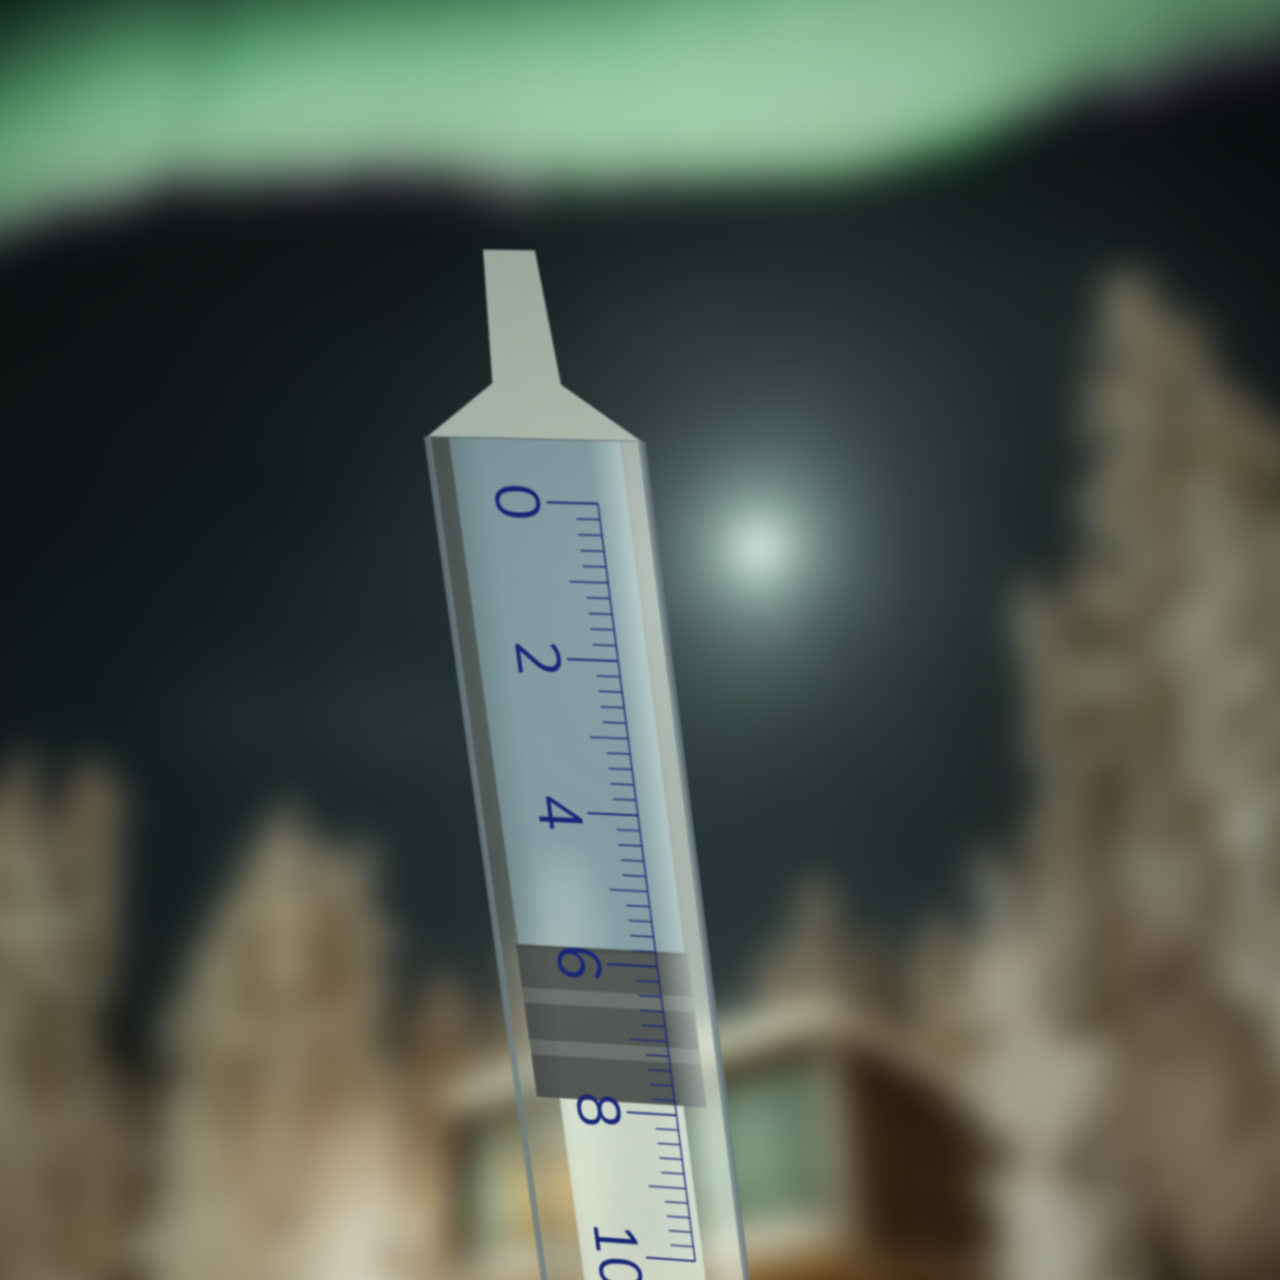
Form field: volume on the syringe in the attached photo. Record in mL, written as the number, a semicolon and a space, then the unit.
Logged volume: 5.8; mL
